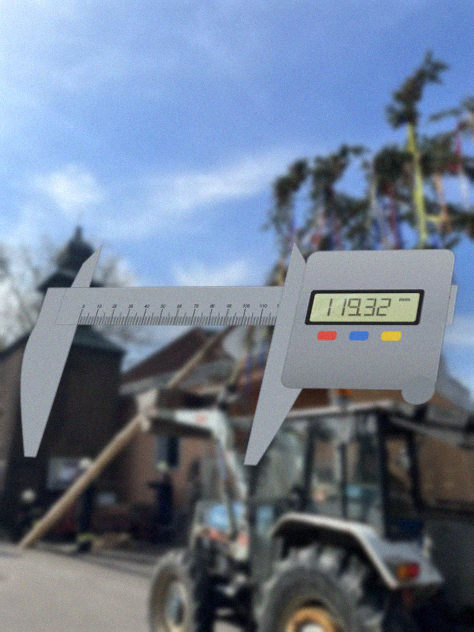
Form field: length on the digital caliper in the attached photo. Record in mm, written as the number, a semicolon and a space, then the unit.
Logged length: 119.32; mm
